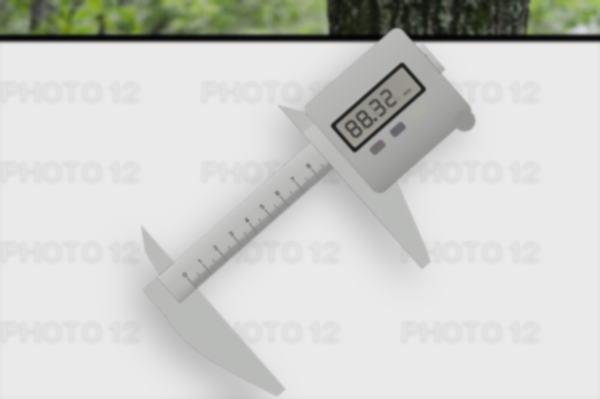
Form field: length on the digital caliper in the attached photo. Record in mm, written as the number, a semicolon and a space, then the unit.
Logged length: 88.32; mm
